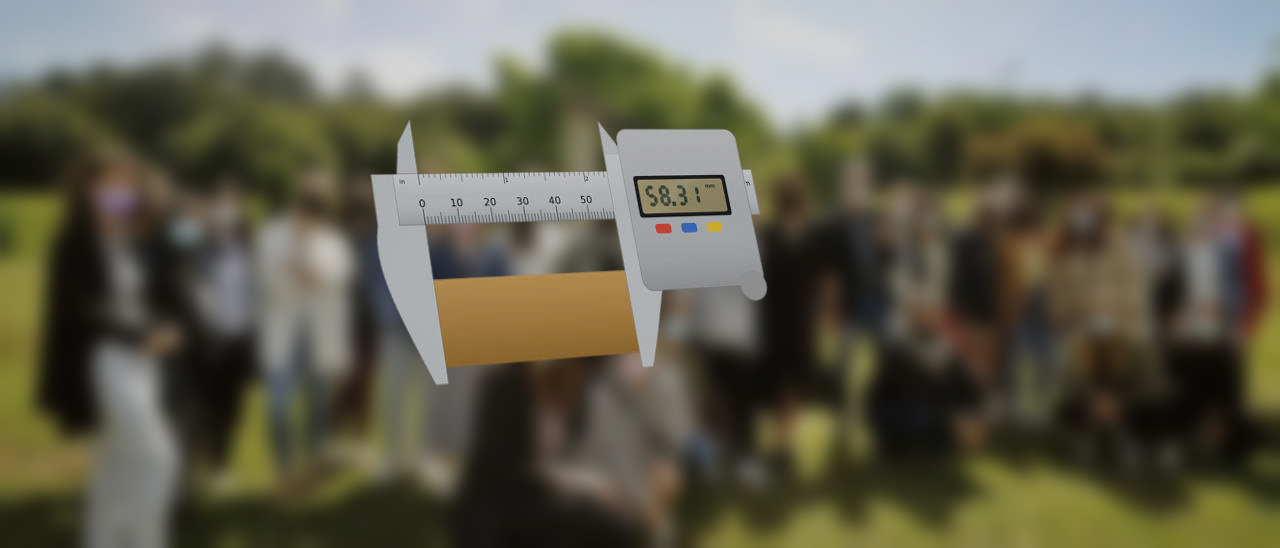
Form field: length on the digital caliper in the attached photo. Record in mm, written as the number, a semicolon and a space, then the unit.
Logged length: 58.31; mm
